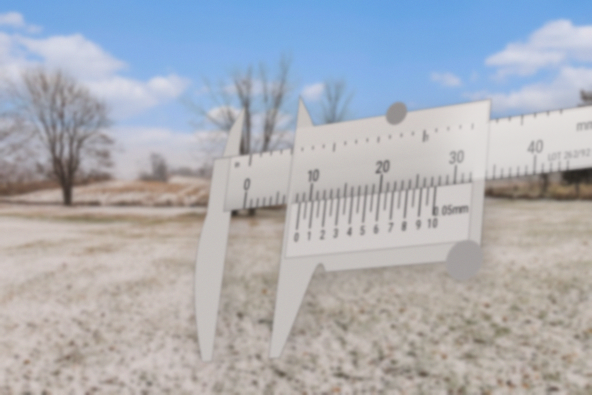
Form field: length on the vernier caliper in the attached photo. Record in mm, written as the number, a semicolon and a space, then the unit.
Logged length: 8.5; mm
